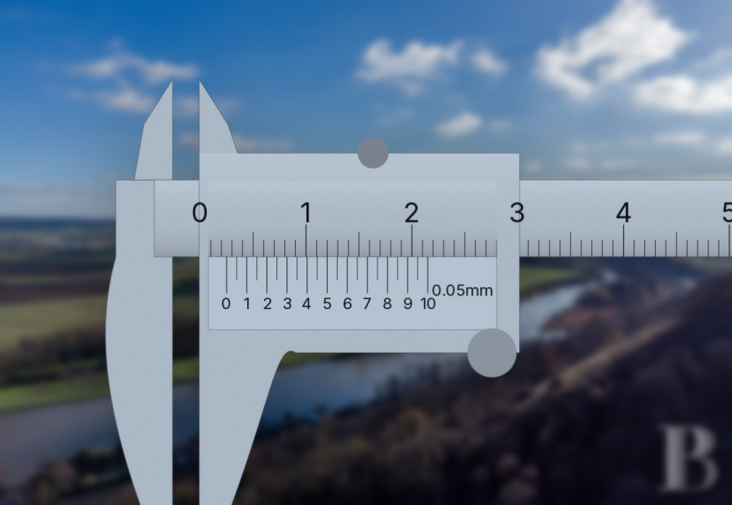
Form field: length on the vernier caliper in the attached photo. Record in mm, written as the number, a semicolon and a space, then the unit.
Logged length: 2.5; mm
